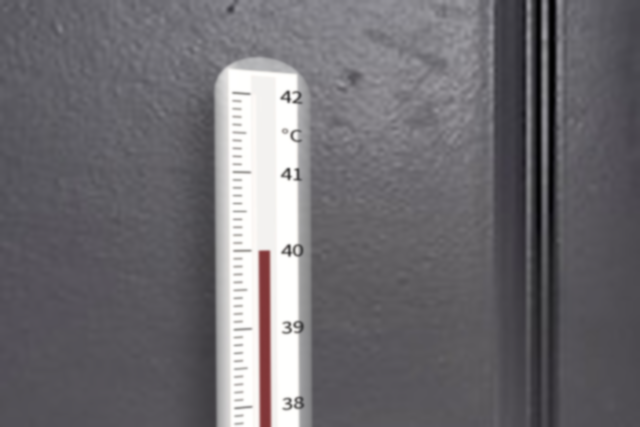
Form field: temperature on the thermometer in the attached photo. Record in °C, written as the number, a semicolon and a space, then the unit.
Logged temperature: 40; °C
